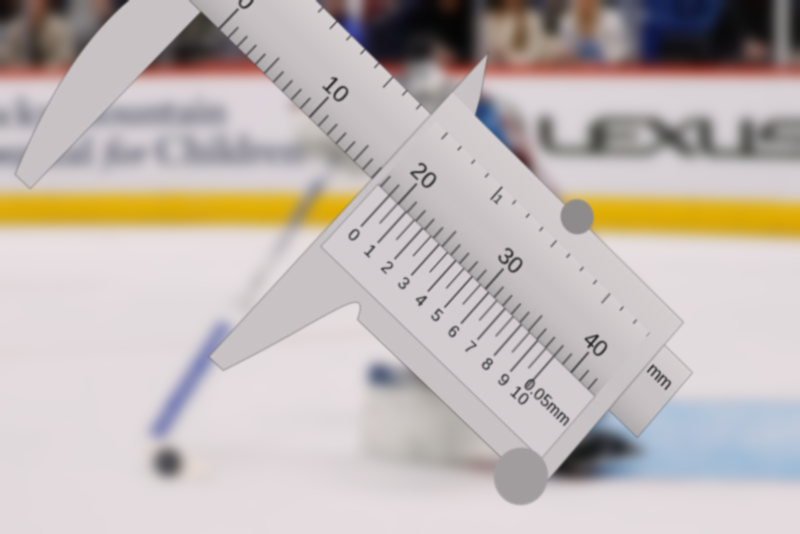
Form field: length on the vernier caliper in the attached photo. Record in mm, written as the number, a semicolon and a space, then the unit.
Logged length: 19.0; mm
